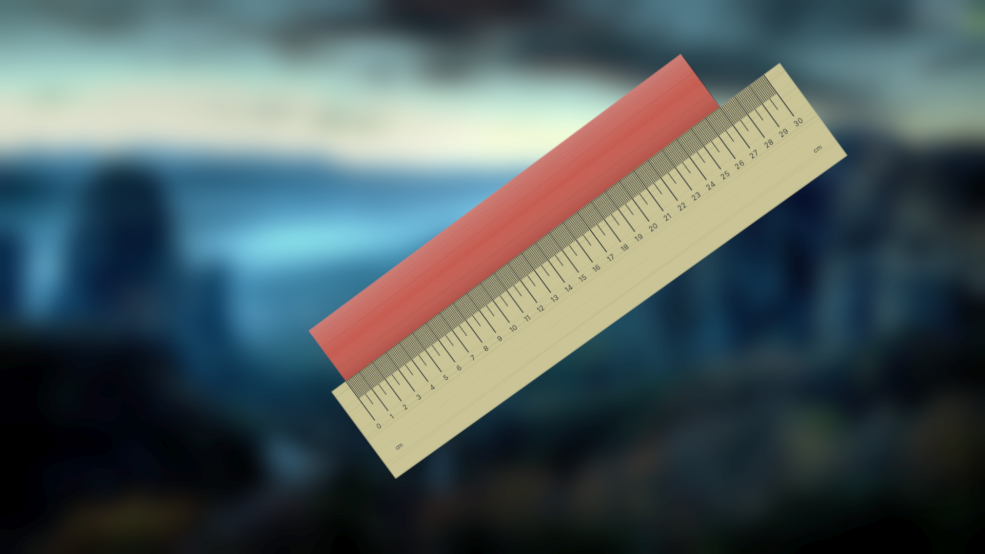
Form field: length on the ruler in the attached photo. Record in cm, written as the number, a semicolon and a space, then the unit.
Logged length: 27; cm
